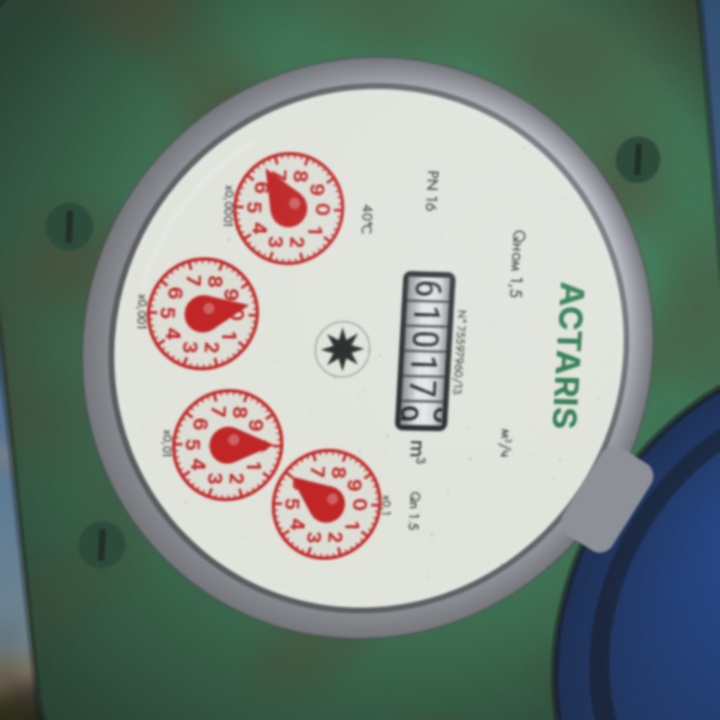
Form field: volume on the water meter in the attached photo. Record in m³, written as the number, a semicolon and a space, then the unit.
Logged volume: 610178.5996; m³
